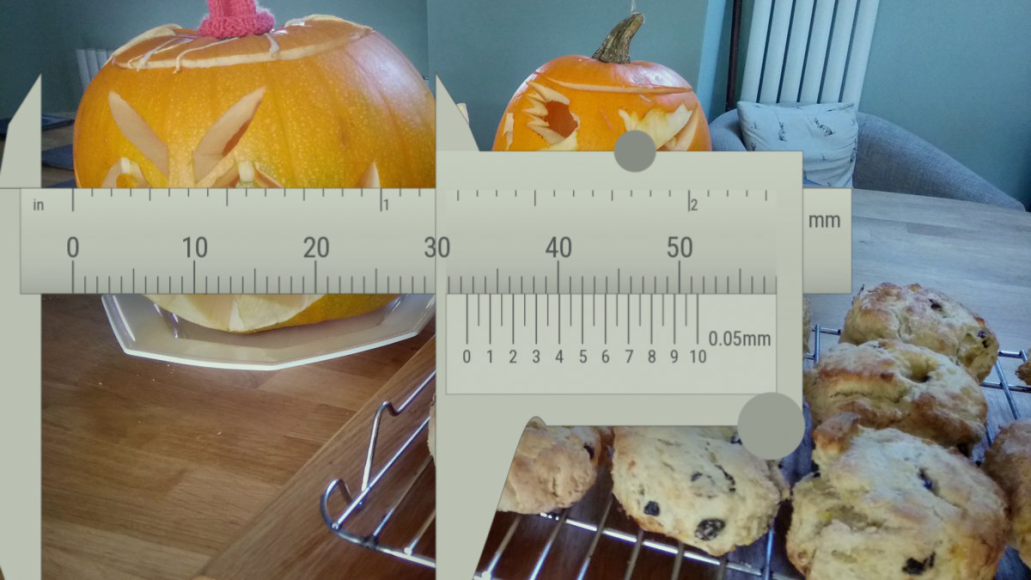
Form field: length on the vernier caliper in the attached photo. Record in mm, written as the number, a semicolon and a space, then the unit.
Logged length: 32.5; mm
